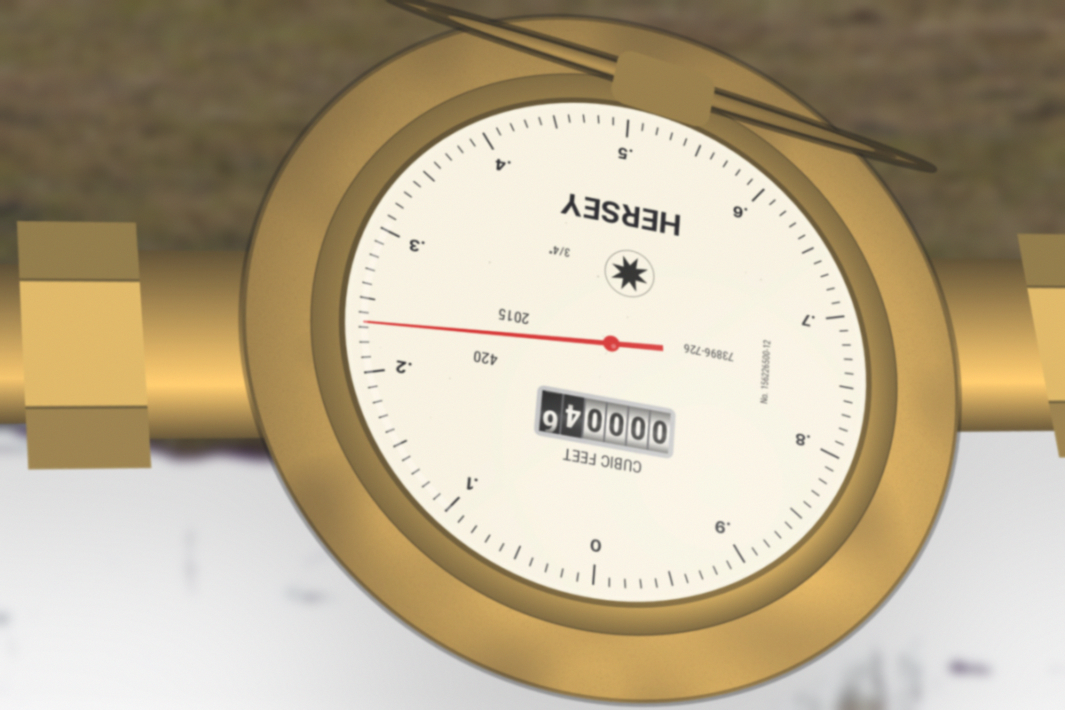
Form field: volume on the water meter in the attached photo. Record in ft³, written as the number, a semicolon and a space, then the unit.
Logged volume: 46.23; ft³
